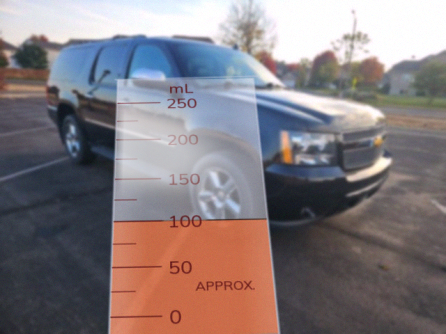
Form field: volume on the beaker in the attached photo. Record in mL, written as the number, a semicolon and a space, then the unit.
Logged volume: 100; mL
